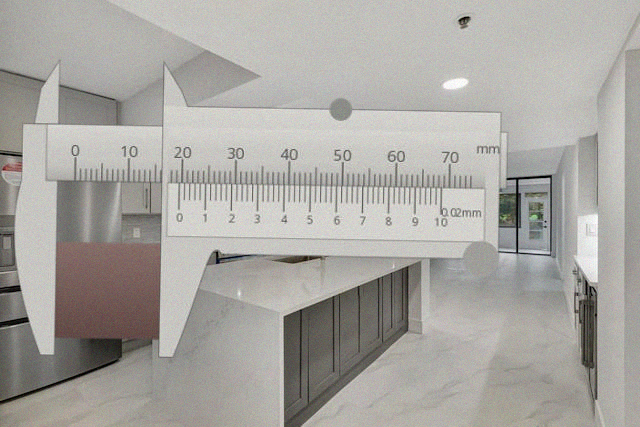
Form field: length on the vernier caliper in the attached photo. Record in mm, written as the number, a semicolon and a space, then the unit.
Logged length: 19.5; mm
